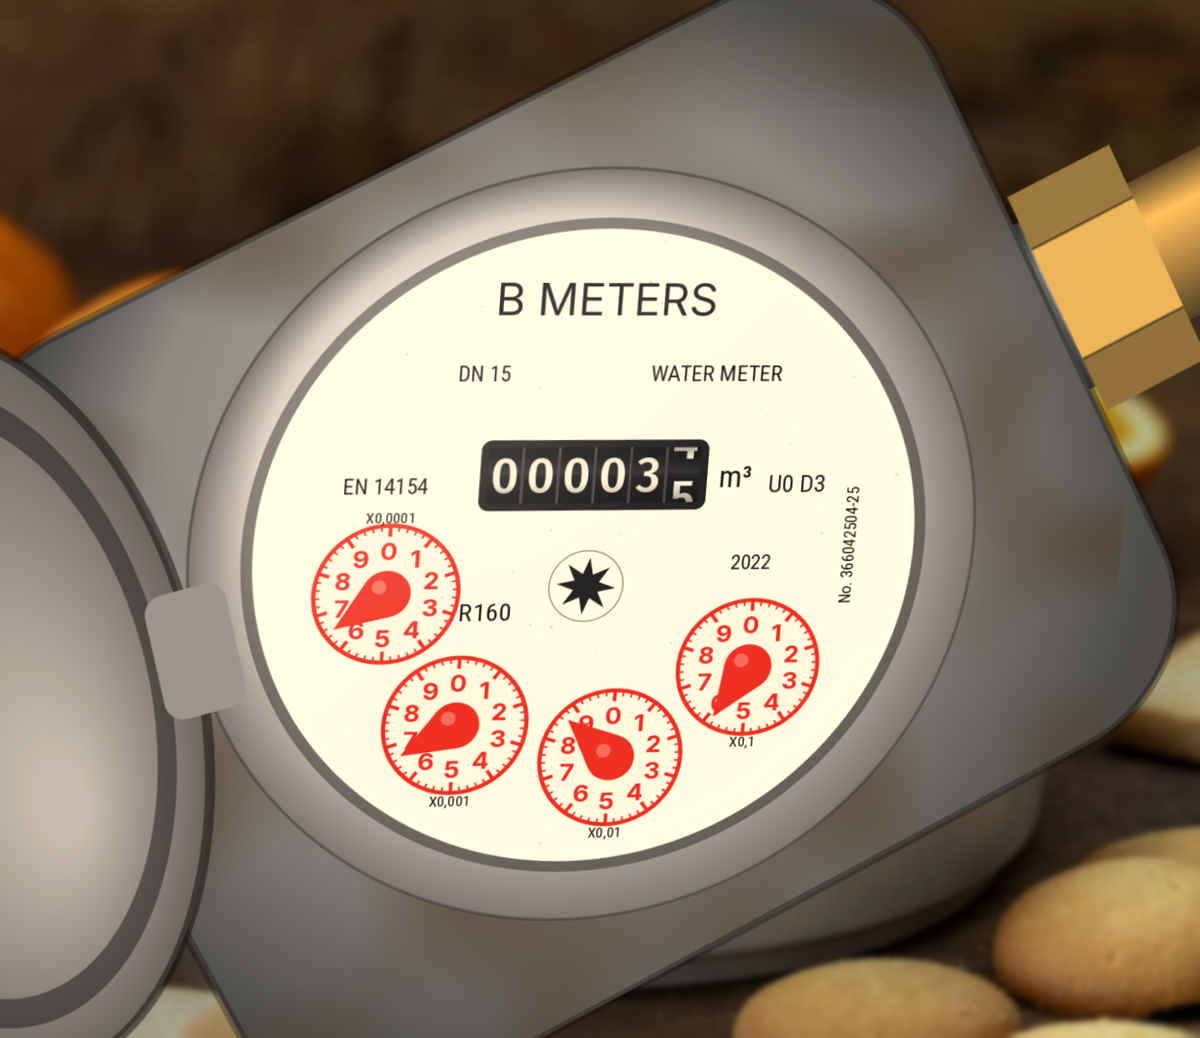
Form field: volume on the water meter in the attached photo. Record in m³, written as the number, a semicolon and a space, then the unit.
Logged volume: 34.5866; m³
